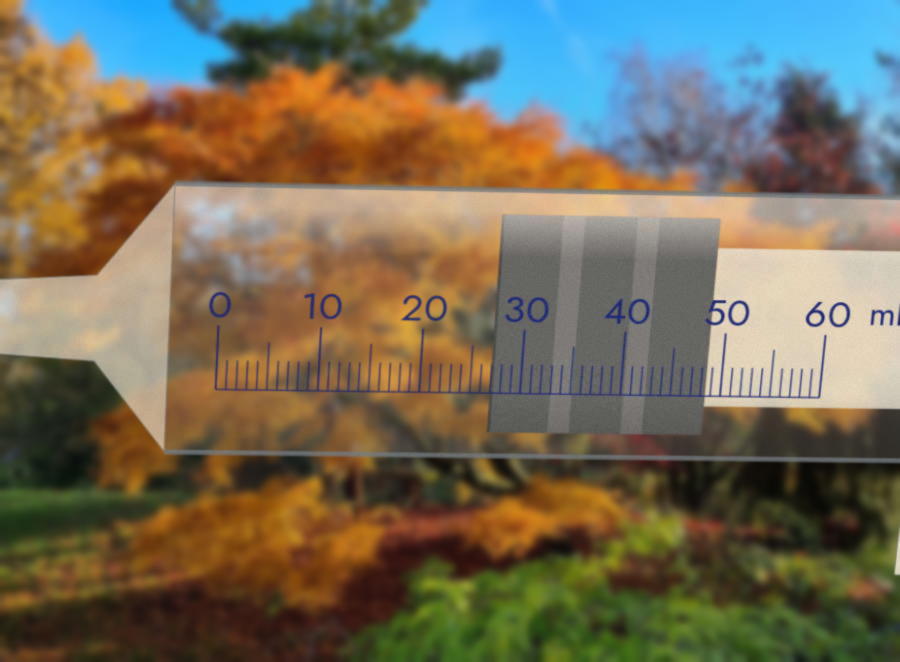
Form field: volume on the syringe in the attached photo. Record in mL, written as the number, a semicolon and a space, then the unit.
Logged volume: 27; mL
